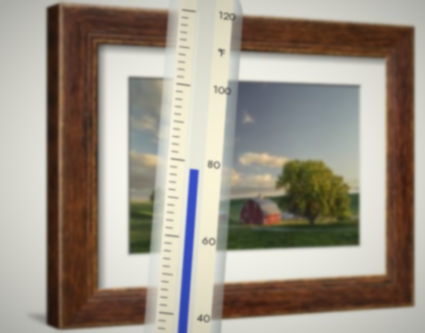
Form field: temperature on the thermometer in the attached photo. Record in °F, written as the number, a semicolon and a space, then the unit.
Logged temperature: 78; °F
